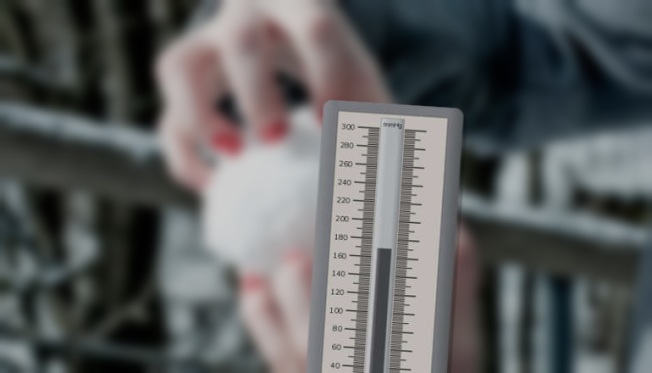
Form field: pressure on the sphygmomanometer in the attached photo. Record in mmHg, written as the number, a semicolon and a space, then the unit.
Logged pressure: 170; mmHg
